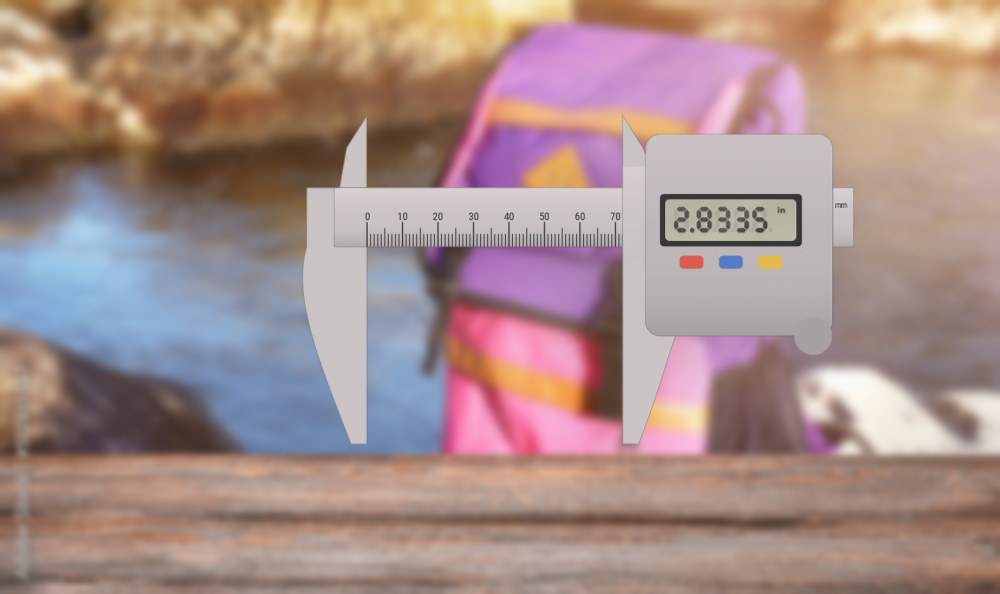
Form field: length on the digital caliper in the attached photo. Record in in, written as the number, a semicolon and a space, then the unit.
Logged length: 2.8335; in
